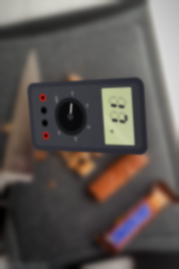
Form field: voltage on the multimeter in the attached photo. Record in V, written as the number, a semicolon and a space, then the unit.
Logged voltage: 17; V
